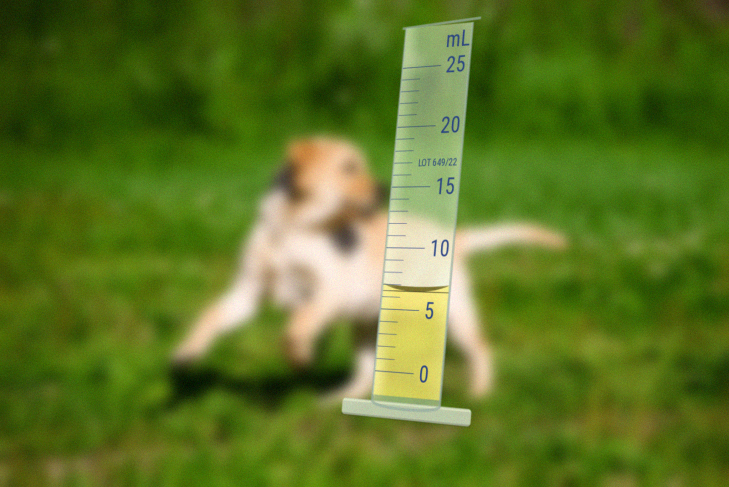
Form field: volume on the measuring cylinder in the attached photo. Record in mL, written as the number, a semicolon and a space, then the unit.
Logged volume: 6.5; mL
